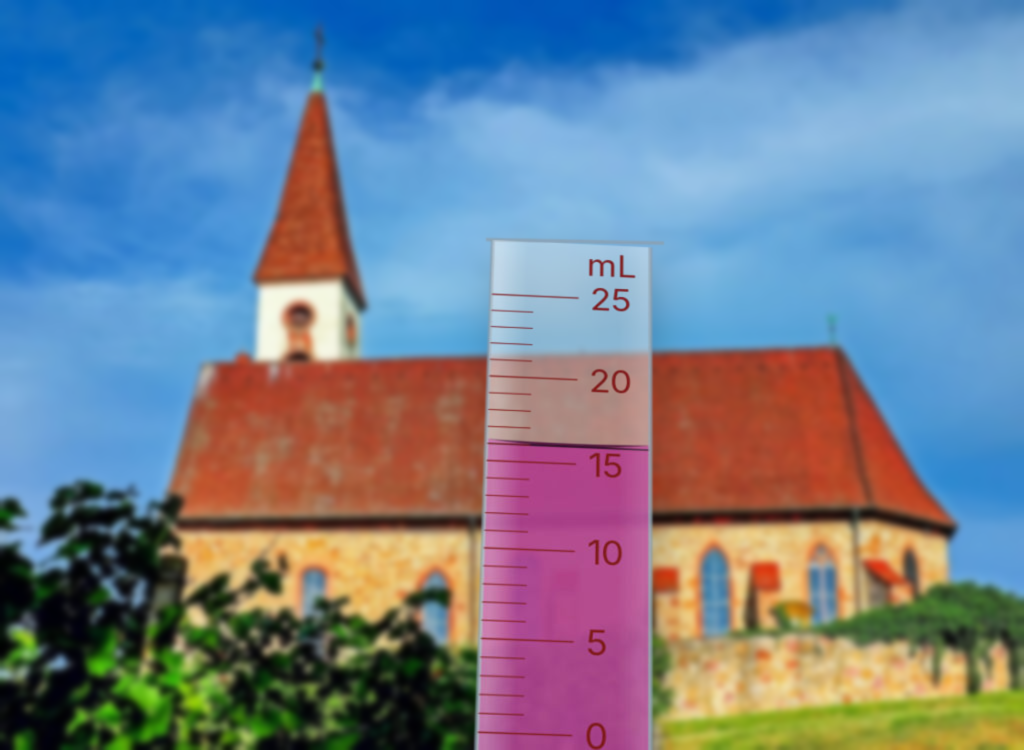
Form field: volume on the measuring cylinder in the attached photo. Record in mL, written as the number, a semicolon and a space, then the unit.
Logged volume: 16; mL
